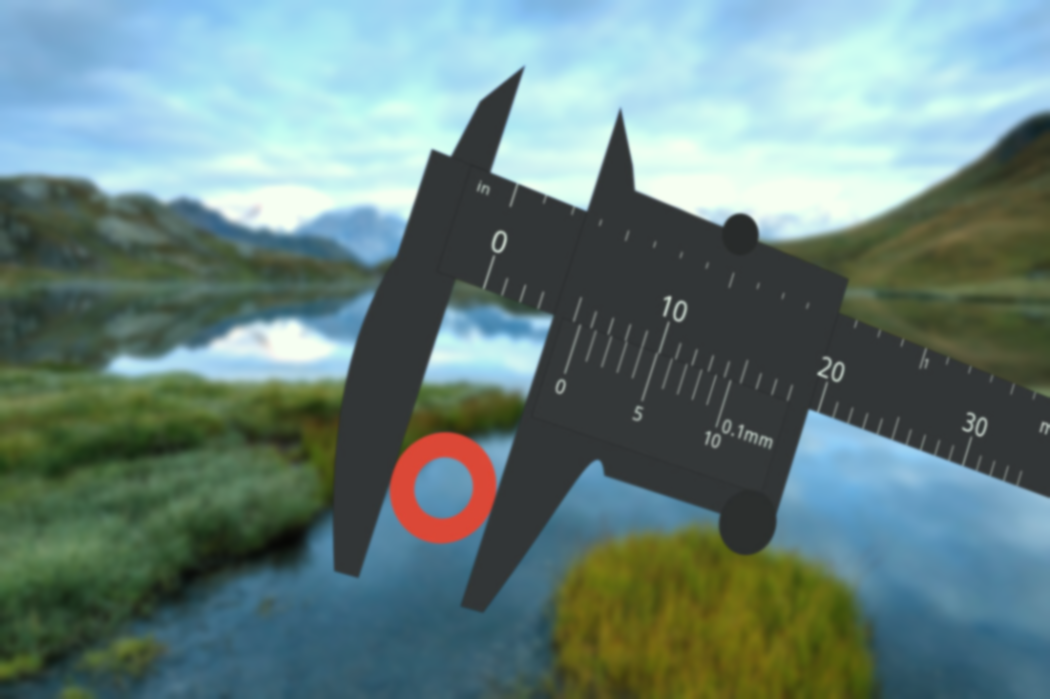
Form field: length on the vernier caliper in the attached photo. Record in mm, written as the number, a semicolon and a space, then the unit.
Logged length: 5.4; mm
